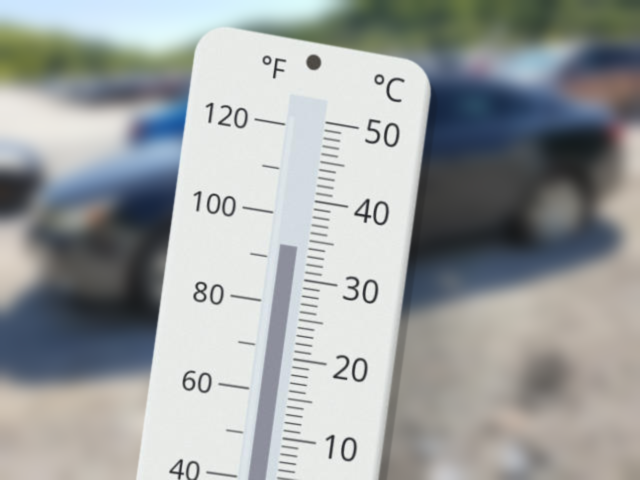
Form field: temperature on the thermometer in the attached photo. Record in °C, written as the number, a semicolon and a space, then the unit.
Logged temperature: 34; °C
